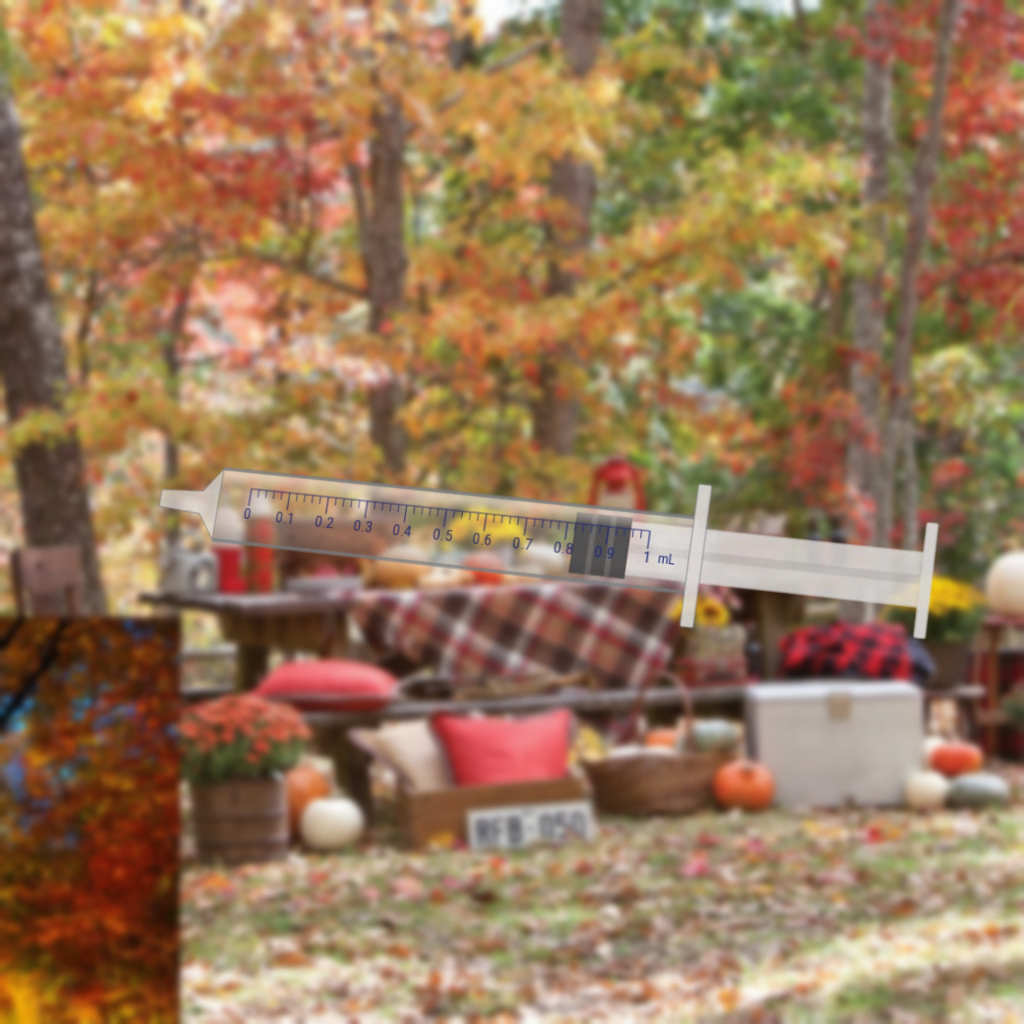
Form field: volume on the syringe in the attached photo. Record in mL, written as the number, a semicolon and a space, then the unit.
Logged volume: 0.82; mL
